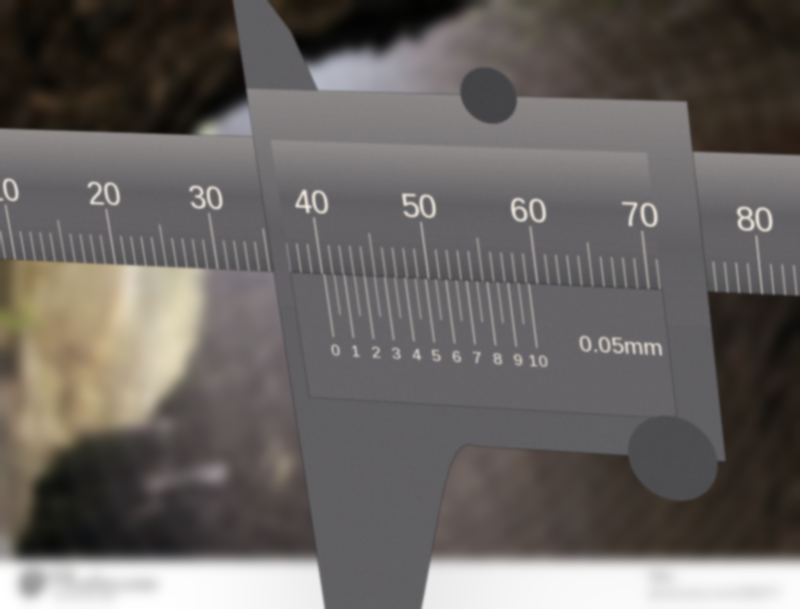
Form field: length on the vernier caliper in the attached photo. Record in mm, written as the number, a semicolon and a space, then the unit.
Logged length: 40.2; mm
